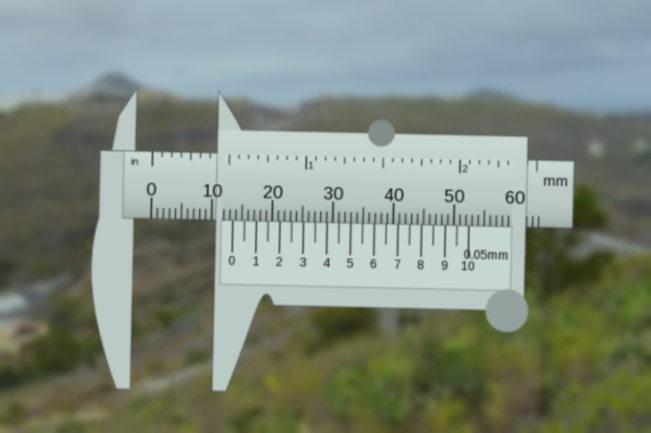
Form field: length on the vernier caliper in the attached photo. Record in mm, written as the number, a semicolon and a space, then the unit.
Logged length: 13.5; mm
